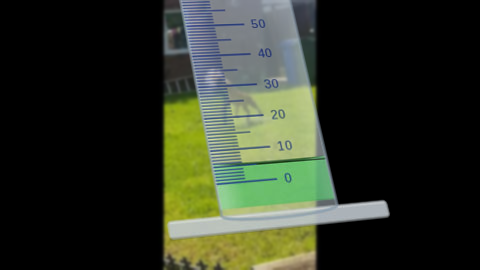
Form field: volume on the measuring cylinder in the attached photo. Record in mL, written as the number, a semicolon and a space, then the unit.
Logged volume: 5; mL
